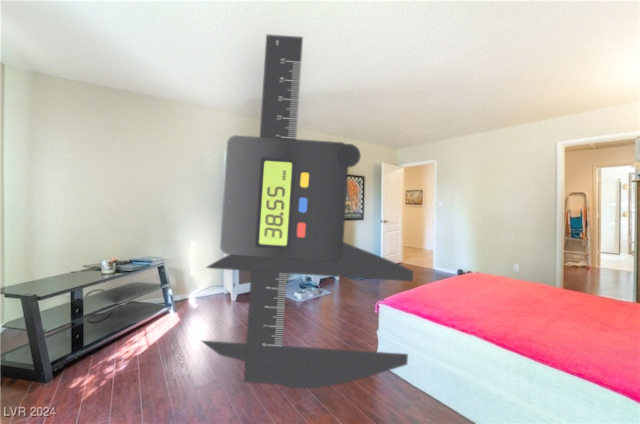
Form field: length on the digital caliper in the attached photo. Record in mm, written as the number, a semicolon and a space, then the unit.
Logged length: 38.55; mm
